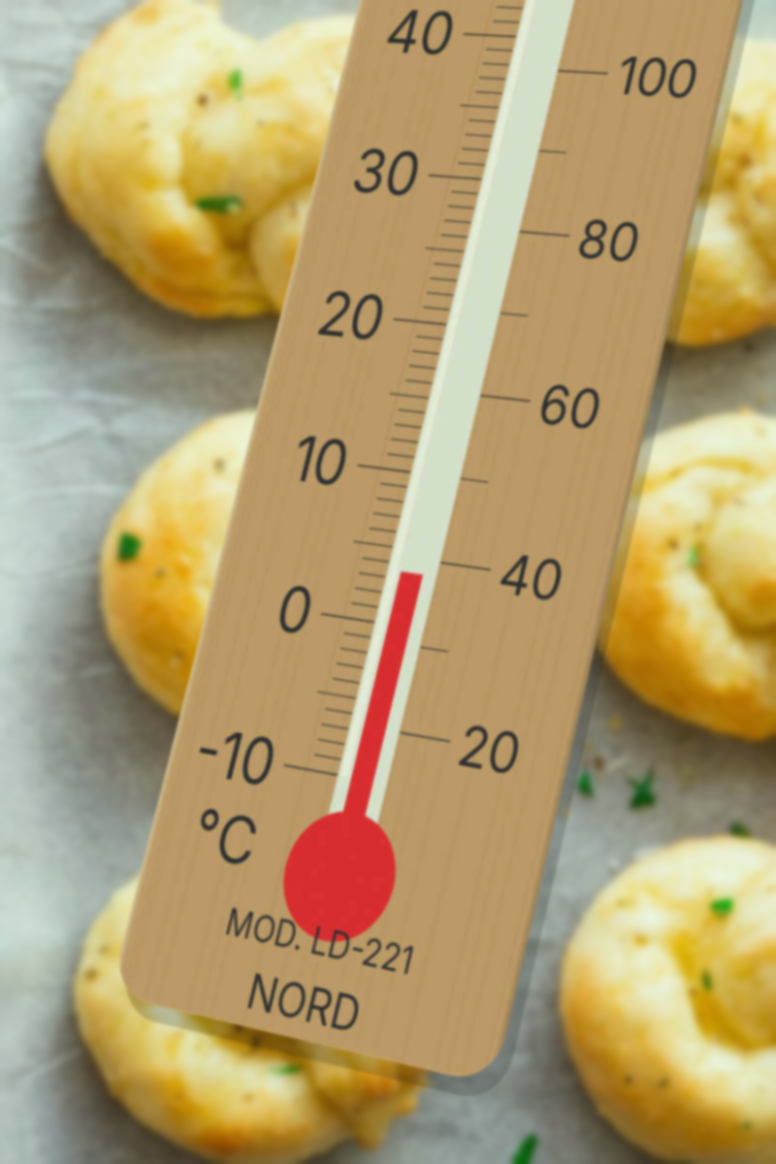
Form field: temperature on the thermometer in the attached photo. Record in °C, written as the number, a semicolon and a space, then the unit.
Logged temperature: 3.5; °C
